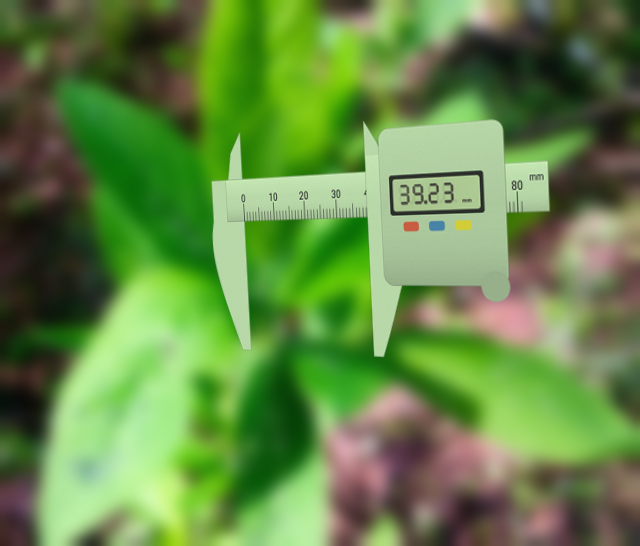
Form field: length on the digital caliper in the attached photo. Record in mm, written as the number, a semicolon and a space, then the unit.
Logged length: 39.23; mm
